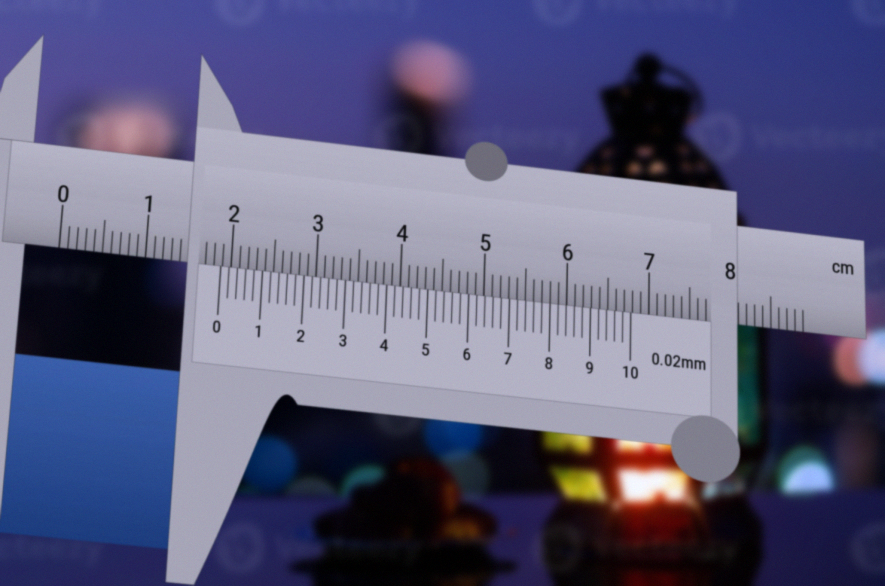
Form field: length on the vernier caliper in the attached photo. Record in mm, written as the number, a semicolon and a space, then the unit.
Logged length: 18.8; mm
